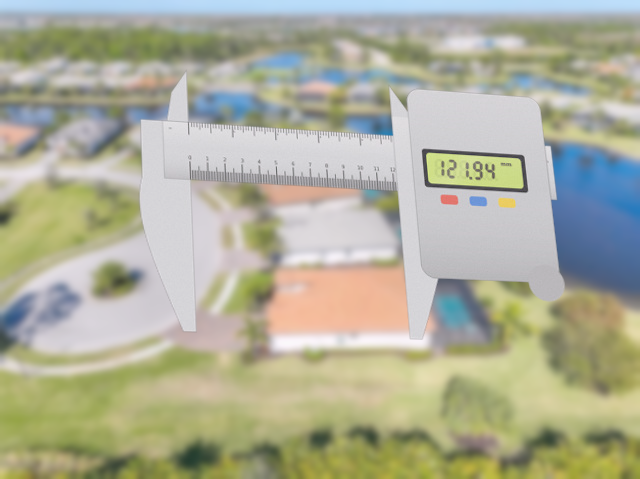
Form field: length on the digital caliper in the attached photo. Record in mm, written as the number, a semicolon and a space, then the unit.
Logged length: 121.94; mm
